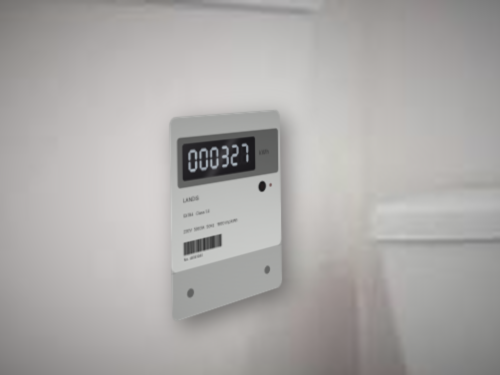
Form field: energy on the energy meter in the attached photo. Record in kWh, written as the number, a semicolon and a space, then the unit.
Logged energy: 327; kWh
